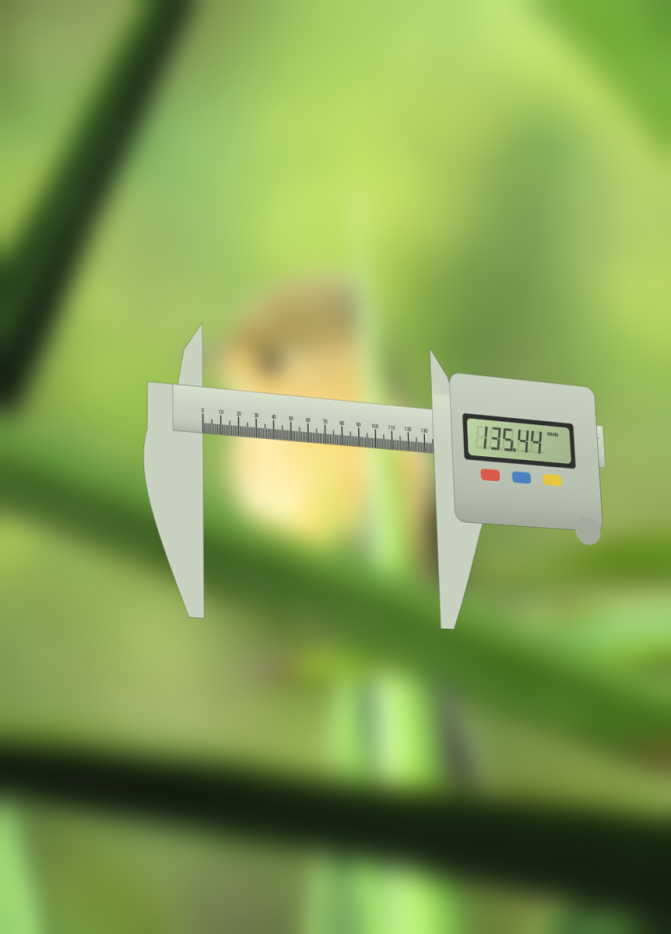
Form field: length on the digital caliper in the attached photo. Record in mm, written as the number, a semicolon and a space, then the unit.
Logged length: 135.44; mm
